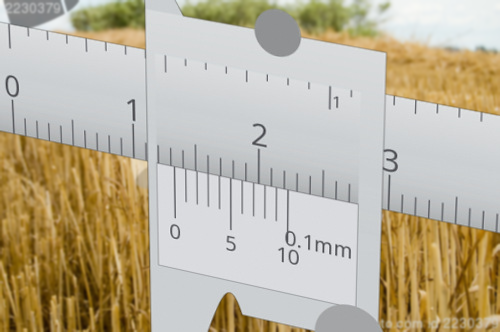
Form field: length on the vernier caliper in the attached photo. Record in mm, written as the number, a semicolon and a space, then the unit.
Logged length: 13.3; mm
